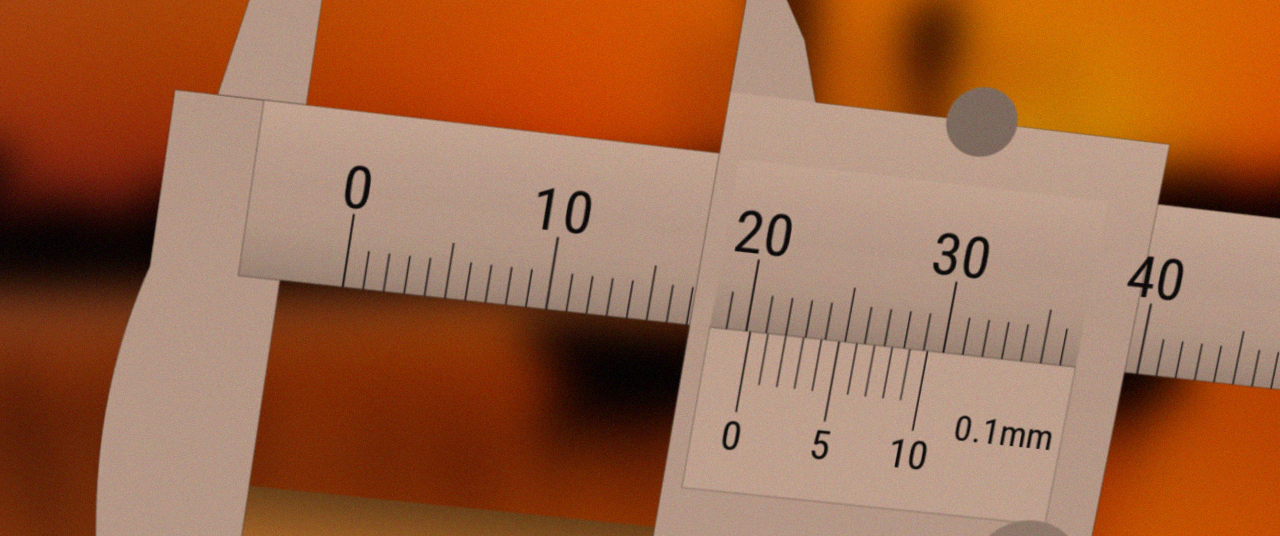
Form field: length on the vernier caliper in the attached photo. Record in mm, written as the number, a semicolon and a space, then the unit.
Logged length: 20.2; mm
